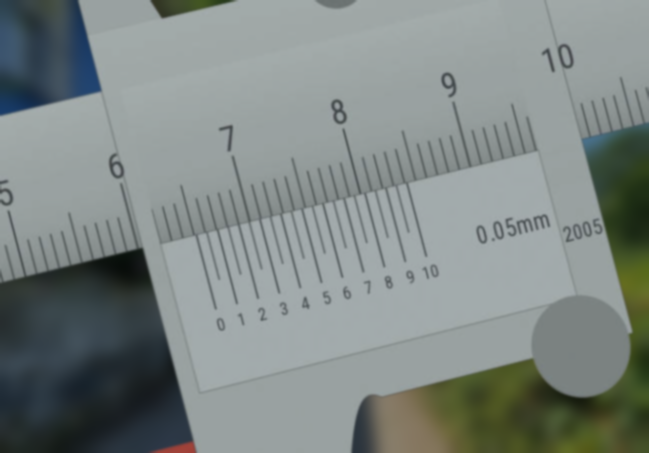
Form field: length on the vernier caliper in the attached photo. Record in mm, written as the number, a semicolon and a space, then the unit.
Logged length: 65.2; mm
